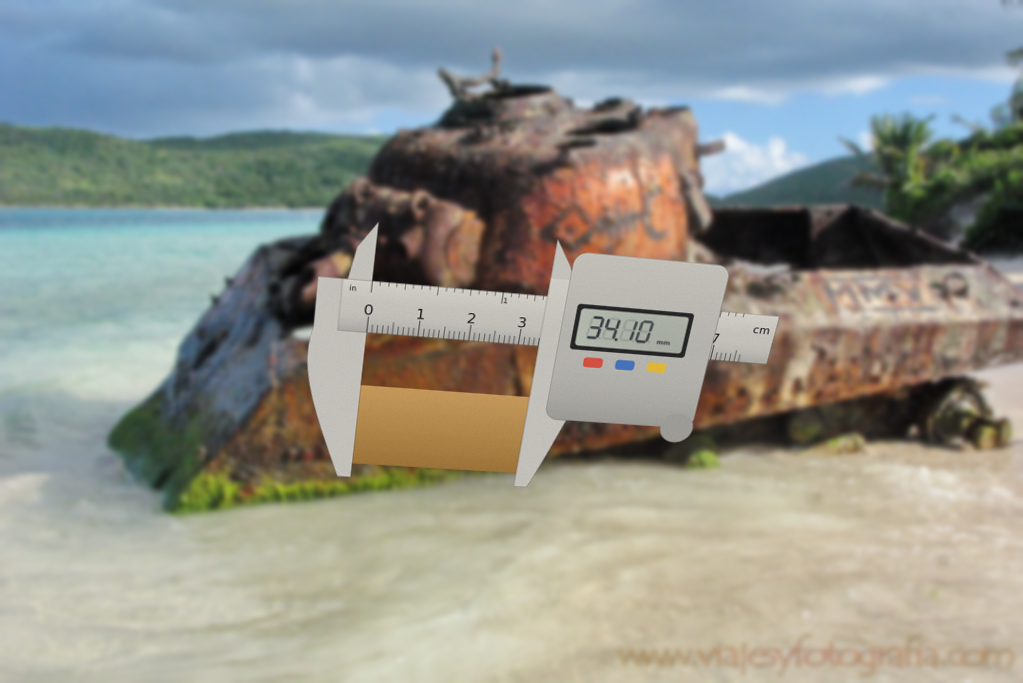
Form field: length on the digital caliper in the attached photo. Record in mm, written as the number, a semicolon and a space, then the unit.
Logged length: 34.10; mm
